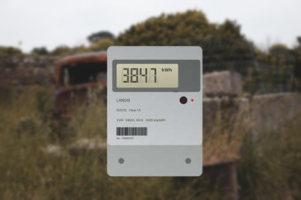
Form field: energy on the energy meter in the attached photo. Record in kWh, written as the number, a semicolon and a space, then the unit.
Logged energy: 3847; kWh
